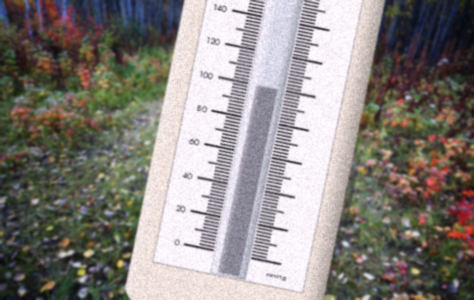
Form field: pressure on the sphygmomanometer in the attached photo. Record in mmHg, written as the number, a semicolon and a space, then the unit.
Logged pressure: 100; mmHg
